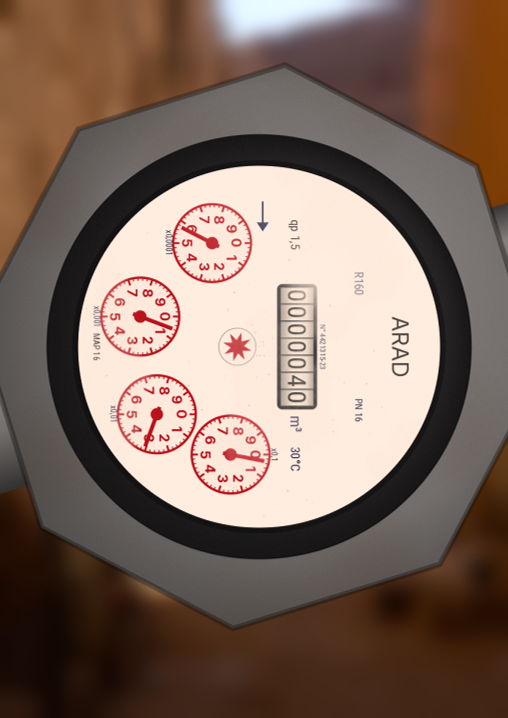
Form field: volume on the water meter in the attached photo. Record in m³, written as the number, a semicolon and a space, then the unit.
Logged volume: 40.0305; m³
